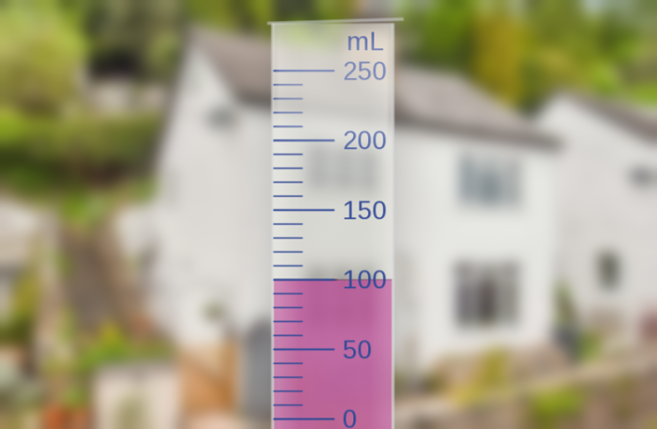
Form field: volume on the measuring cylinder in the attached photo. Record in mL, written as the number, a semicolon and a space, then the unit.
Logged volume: 100; mL
